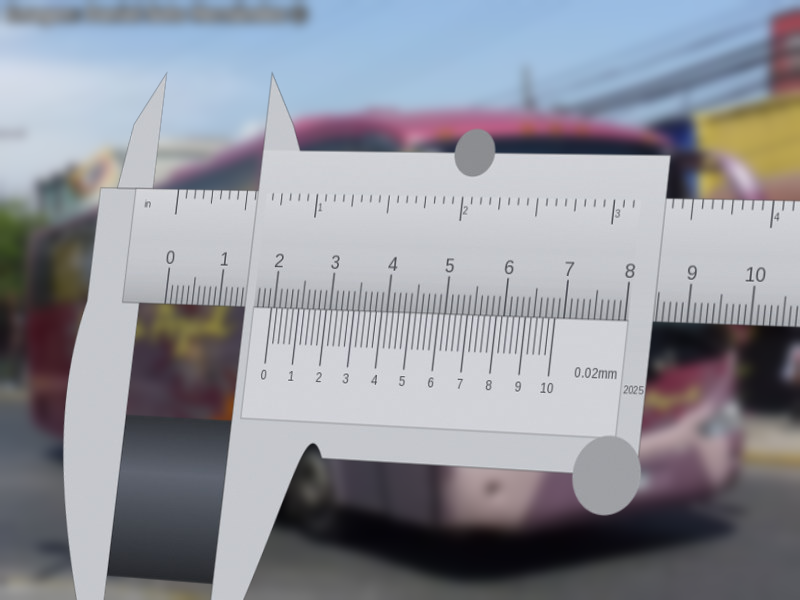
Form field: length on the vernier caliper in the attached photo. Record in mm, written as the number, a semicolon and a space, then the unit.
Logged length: 19.5; mm
